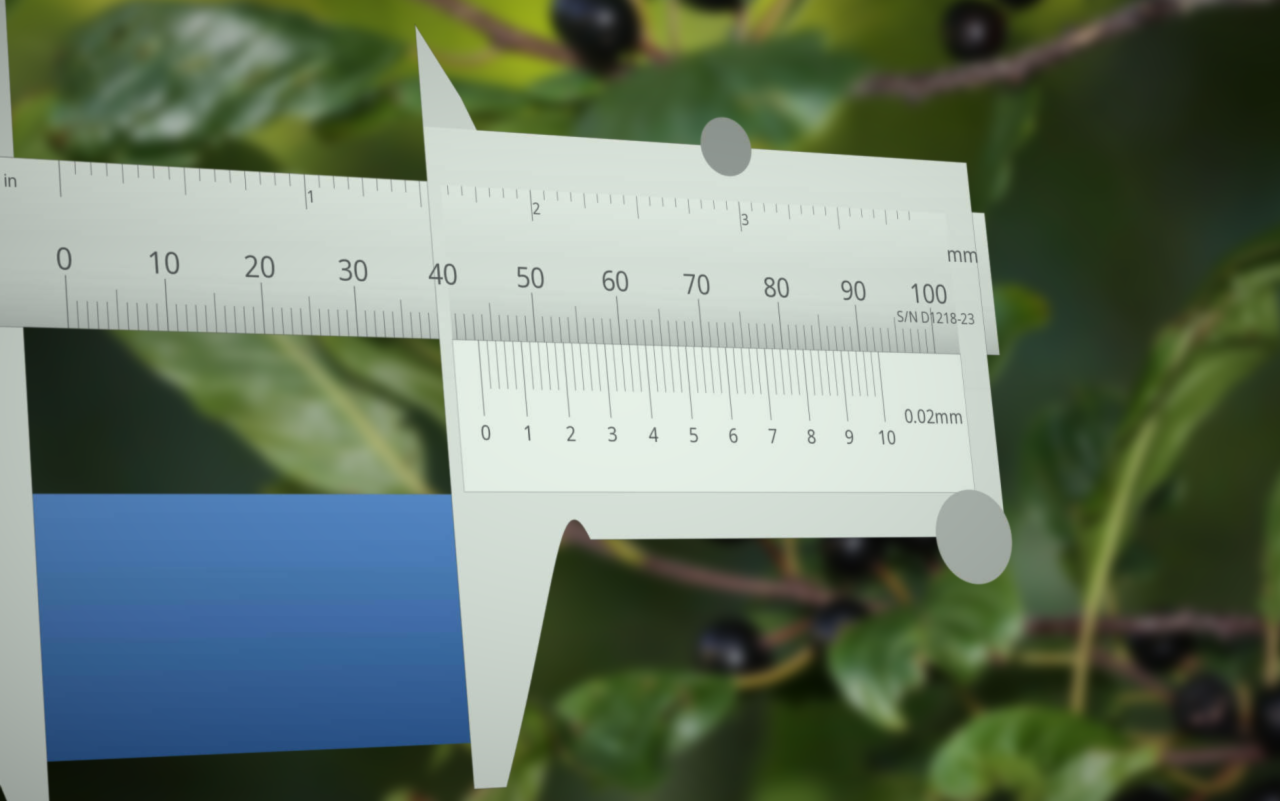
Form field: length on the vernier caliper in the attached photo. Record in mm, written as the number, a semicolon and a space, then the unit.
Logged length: 43.4; mm
